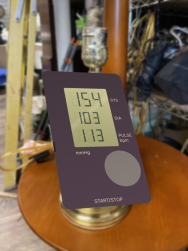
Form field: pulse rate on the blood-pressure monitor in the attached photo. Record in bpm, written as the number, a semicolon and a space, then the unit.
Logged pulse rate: 113; bpm
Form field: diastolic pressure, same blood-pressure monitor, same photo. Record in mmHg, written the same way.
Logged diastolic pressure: 103; mmHg
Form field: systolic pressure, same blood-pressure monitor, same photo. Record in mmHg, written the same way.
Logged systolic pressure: 154; mmHg
